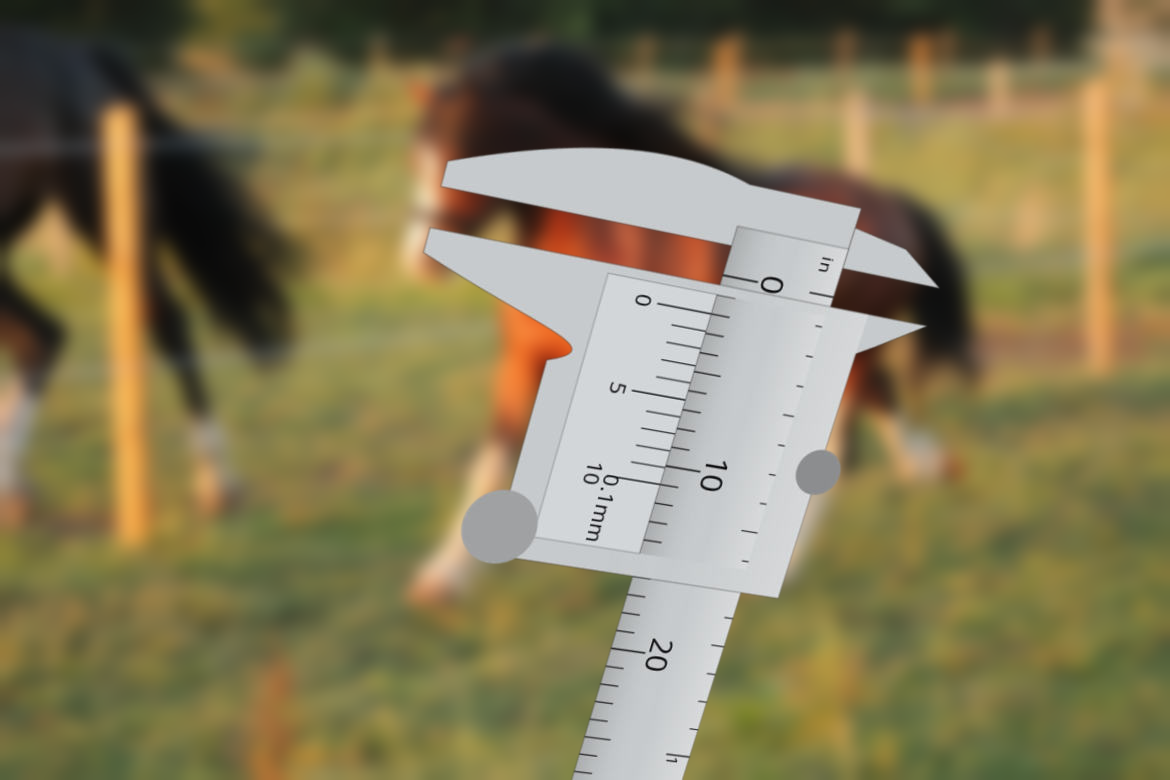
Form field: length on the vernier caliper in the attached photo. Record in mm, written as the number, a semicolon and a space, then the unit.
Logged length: 2.0; mm
